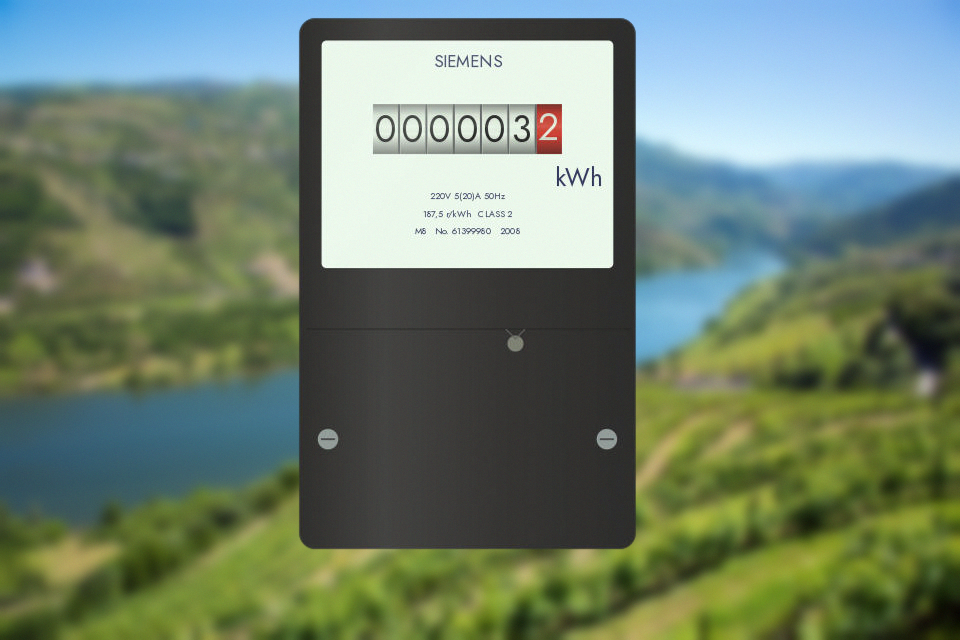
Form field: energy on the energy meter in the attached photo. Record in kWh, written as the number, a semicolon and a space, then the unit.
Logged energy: 3.2; kWh
